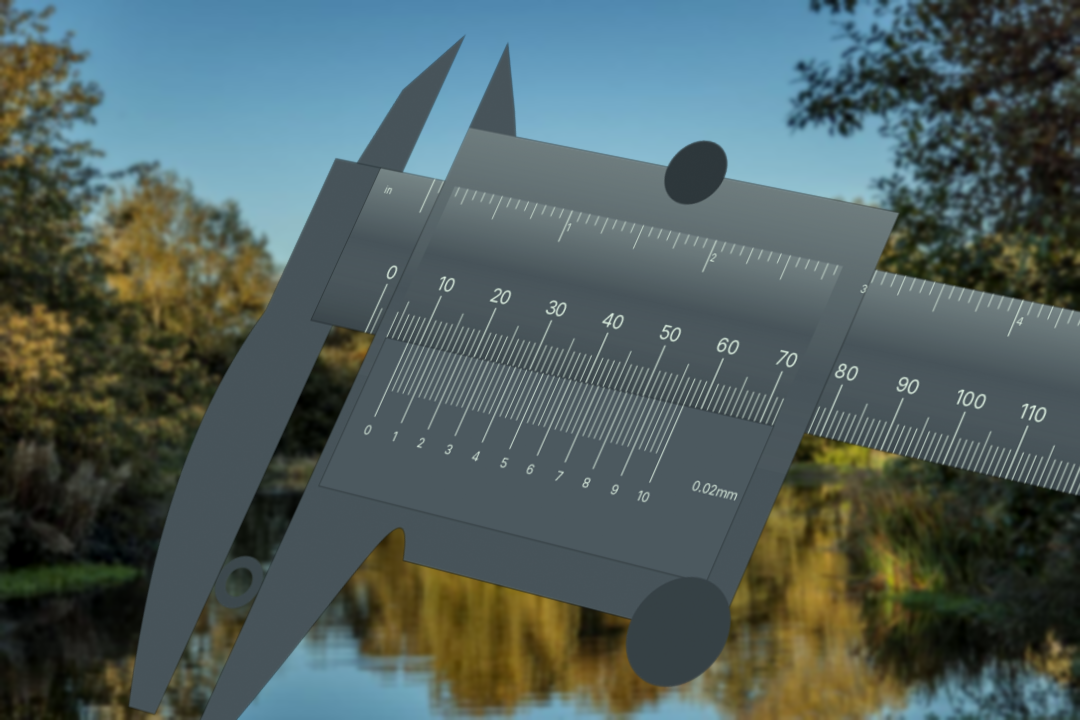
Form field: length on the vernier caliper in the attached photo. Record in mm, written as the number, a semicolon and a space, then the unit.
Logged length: 8.0; mm
